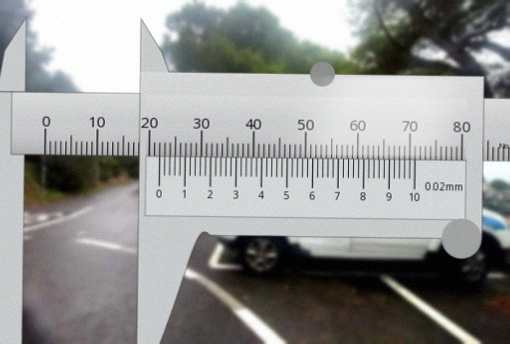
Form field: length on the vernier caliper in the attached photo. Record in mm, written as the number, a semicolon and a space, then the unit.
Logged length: 22.0; mm
